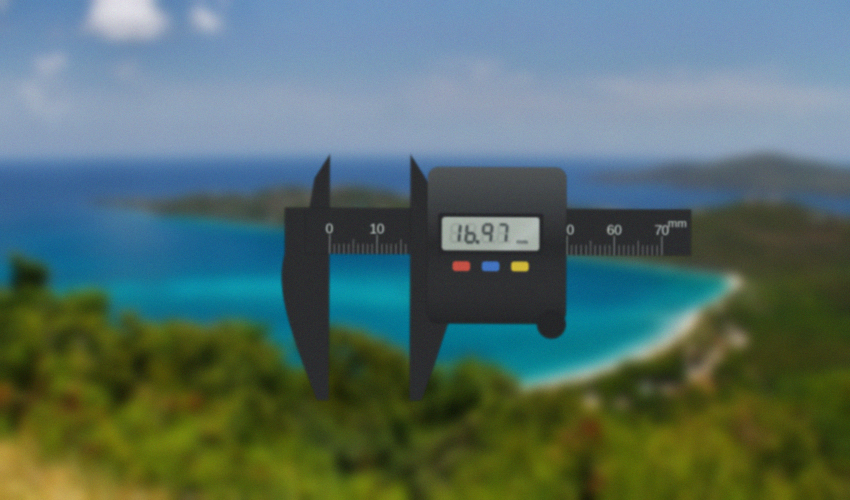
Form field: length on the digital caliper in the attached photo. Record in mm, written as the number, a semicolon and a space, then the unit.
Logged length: 16.97; mm
